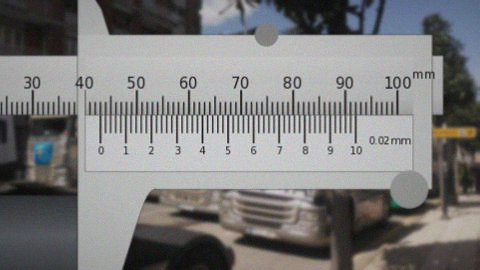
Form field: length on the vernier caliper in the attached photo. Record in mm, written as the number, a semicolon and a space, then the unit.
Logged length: 43.0; mm
